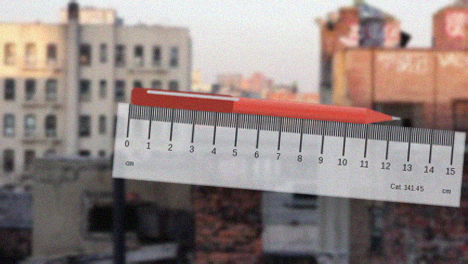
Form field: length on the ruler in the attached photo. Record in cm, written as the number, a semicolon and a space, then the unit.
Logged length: 12.5; cm
